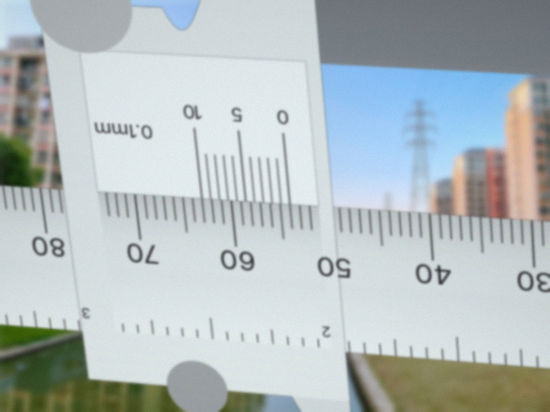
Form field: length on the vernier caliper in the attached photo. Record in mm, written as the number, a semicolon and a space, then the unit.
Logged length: 54.0; mm
